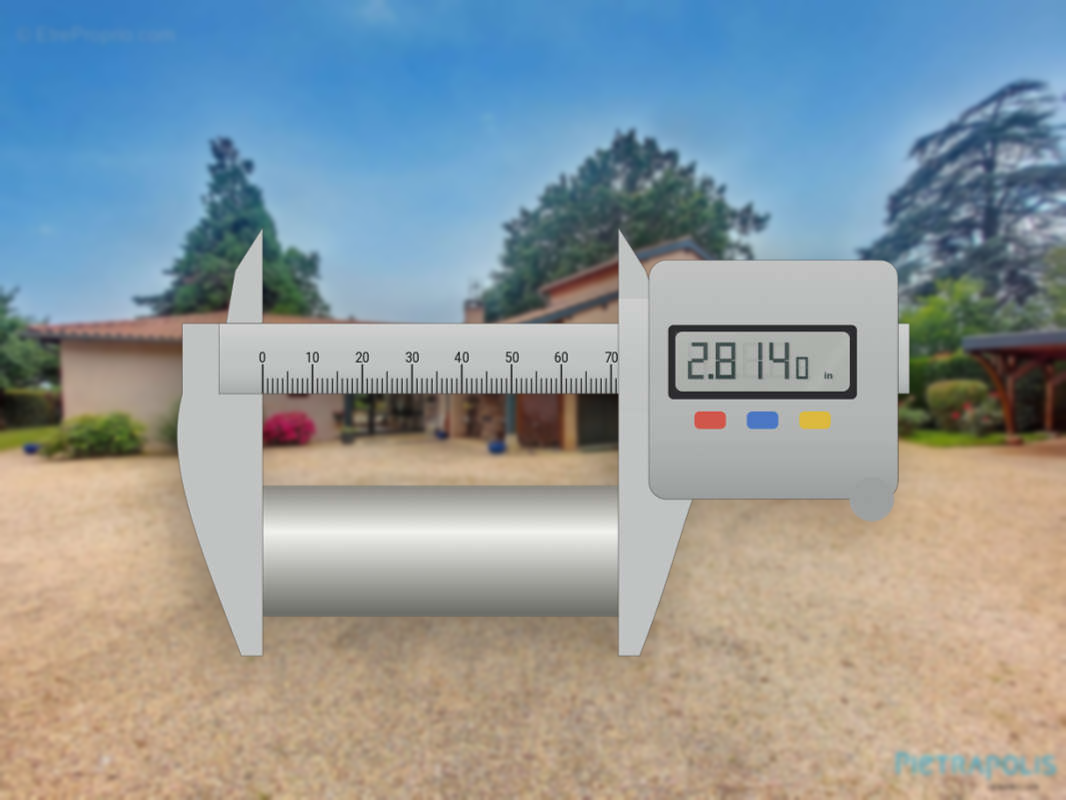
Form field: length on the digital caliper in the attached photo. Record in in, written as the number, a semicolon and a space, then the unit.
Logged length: 2.8140; in
